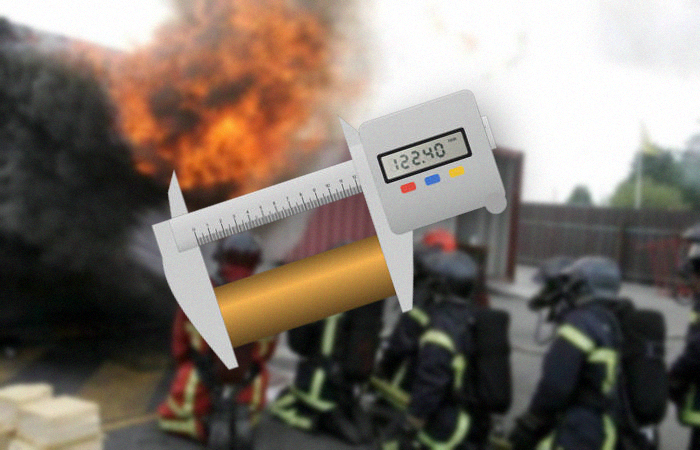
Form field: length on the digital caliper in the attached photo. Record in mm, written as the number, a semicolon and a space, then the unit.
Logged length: 122.40; mm
